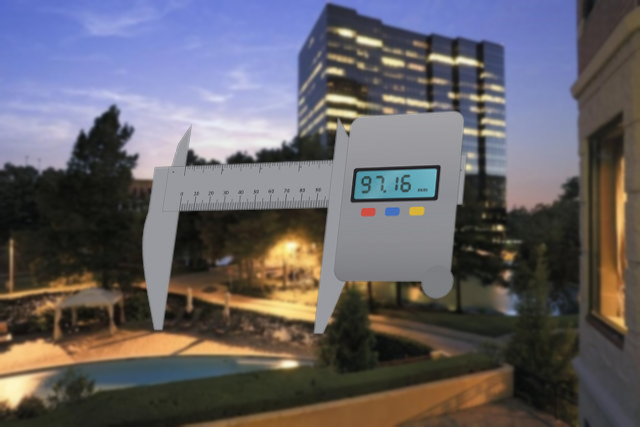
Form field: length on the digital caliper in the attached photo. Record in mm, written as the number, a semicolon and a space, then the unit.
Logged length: 97.16; mm
